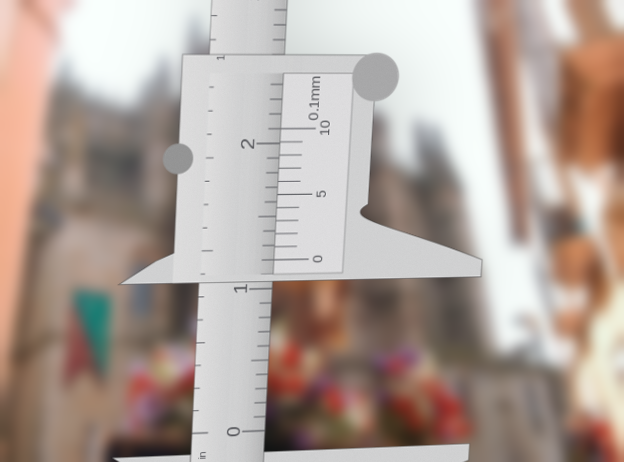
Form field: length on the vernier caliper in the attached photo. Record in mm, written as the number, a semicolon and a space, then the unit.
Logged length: 12.0; mm
